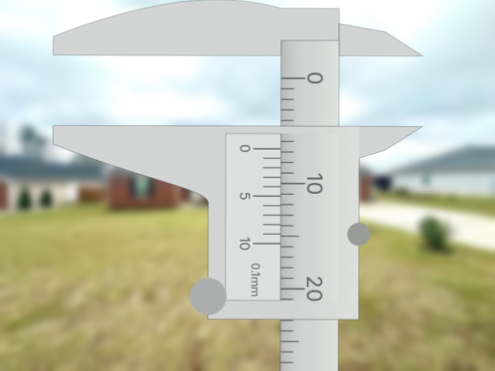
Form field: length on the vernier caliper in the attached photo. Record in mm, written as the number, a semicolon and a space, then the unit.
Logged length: 6.7; mm
